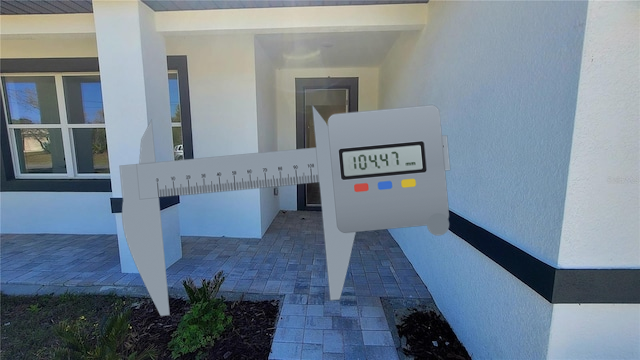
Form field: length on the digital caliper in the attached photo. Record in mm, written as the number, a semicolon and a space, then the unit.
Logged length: 104.47; mm
